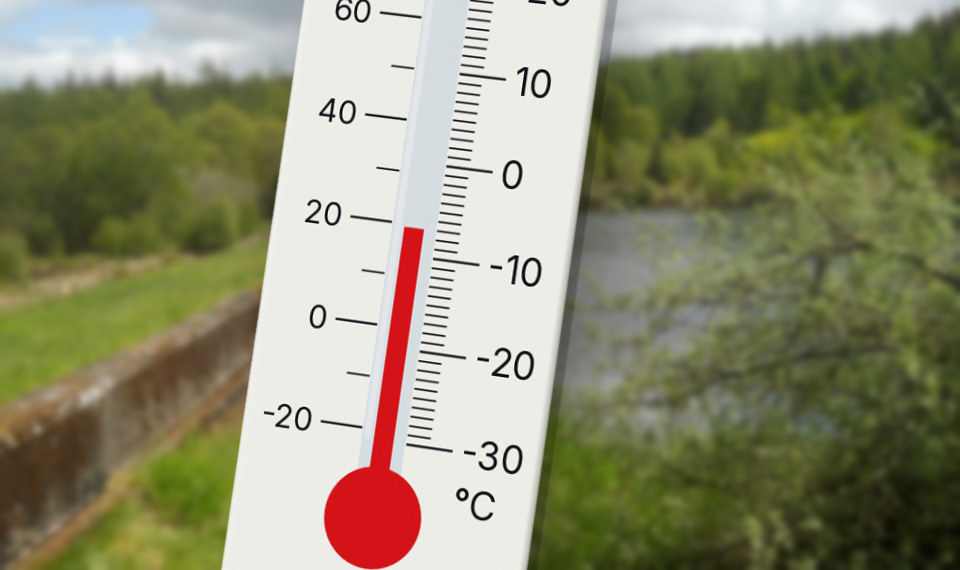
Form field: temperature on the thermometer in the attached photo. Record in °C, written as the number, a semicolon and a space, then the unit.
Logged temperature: -7; °C
